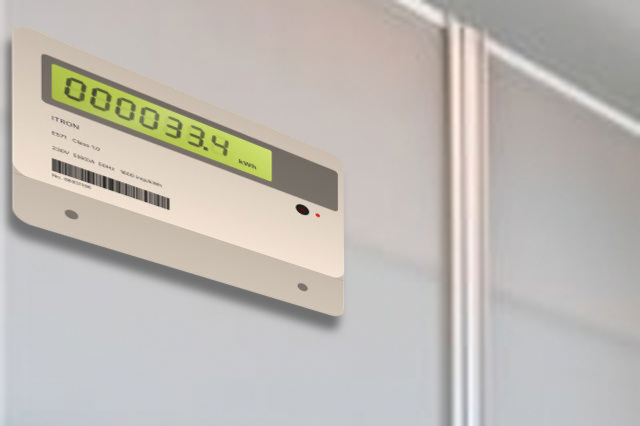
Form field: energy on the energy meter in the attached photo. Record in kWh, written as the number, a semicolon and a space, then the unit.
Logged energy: 33.4; kWh
